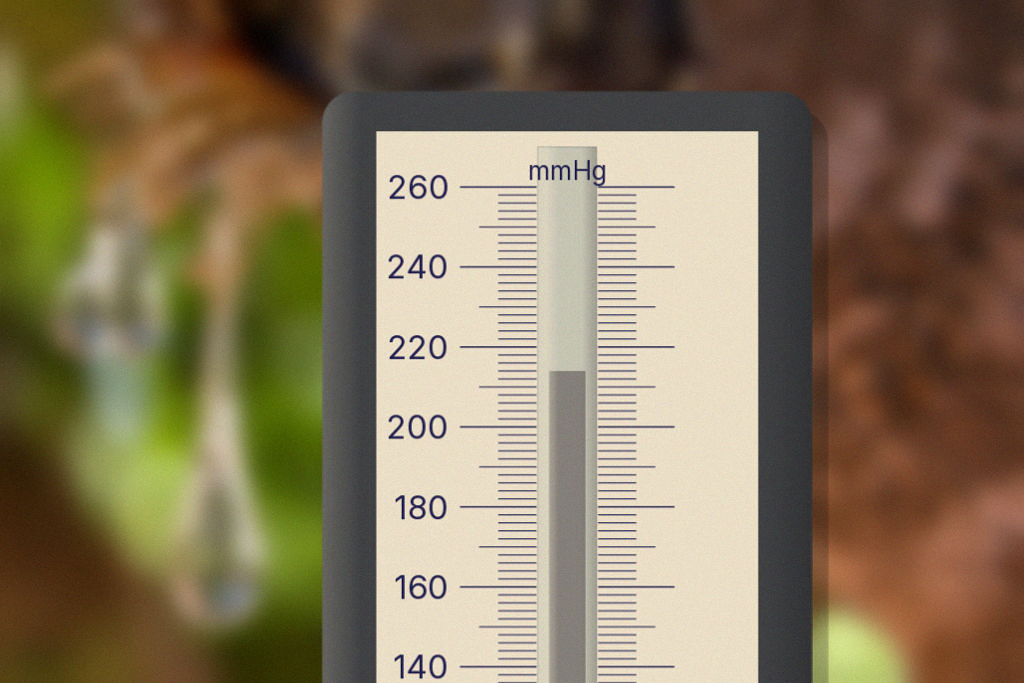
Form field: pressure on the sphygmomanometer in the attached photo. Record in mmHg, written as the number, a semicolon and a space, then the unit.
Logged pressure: 214; mmHg
